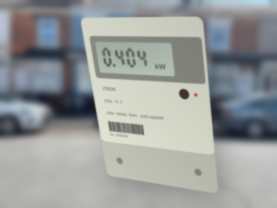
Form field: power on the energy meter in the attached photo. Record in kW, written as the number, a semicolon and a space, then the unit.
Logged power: 0.404; kW
